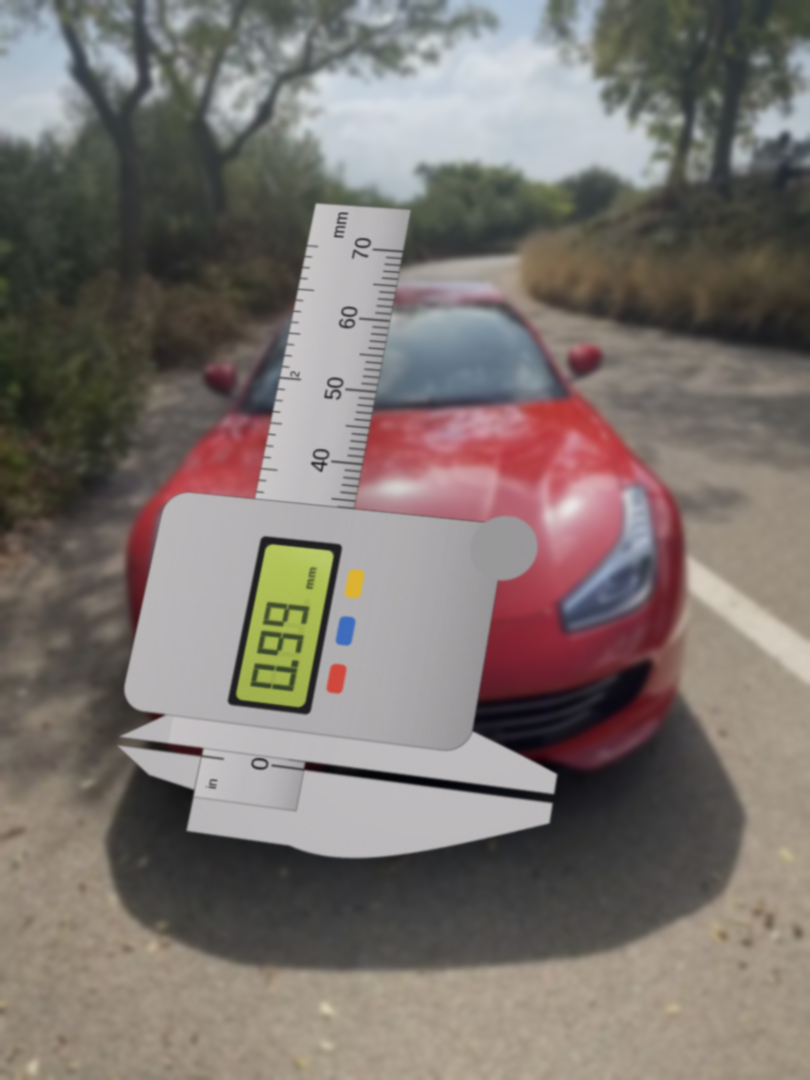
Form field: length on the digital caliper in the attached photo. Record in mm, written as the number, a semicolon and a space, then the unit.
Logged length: 0.99; mm
